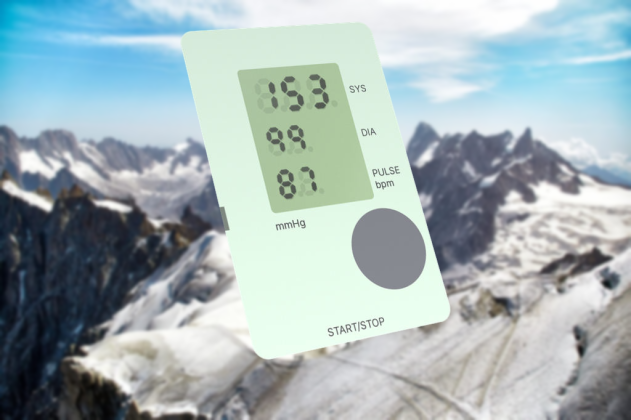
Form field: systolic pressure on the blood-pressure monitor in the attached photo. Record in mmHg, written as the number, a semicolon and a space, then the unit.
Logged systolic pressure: 153; mmHg
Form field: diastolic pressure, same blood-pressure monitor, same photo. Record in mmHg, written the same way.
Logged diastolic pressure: 99; mmHg
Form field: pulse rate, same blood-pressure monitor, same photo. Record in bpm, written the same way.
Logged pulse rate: 87; bpm
